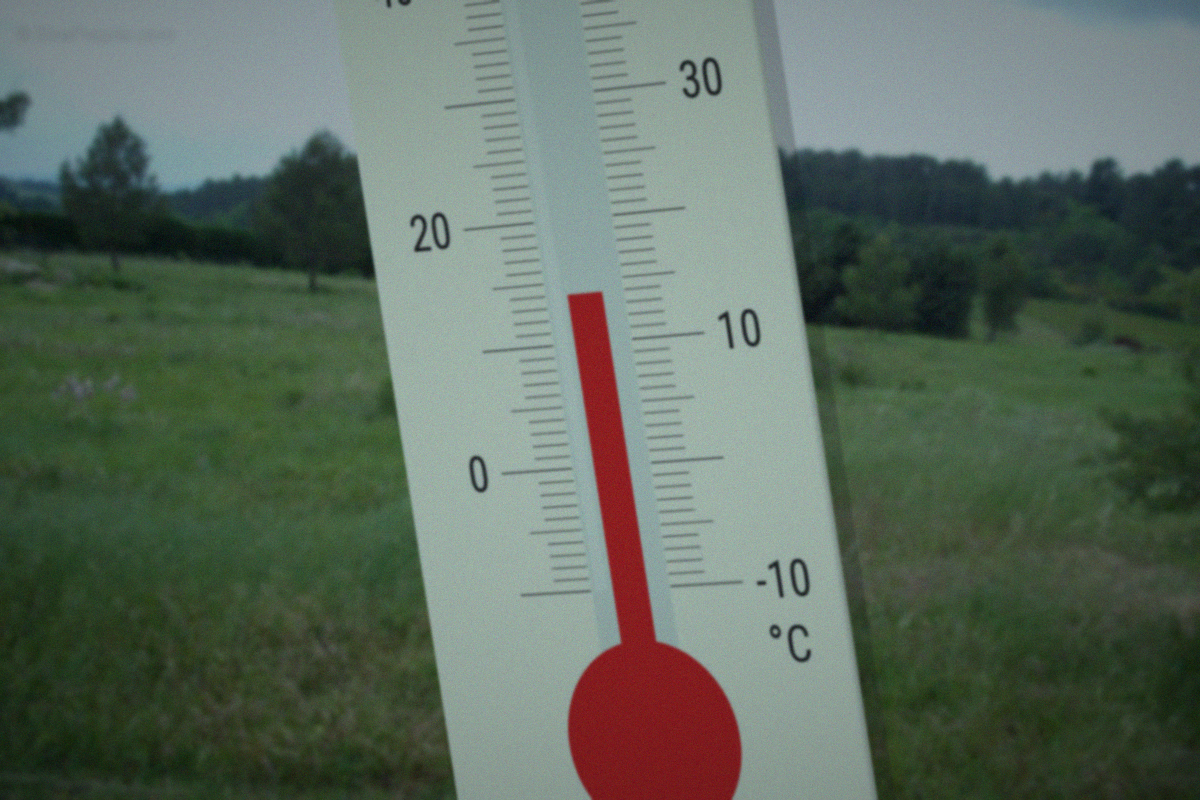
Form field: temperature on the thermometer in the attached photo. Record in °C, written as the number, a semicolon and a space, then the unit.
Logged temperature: 14; °C
